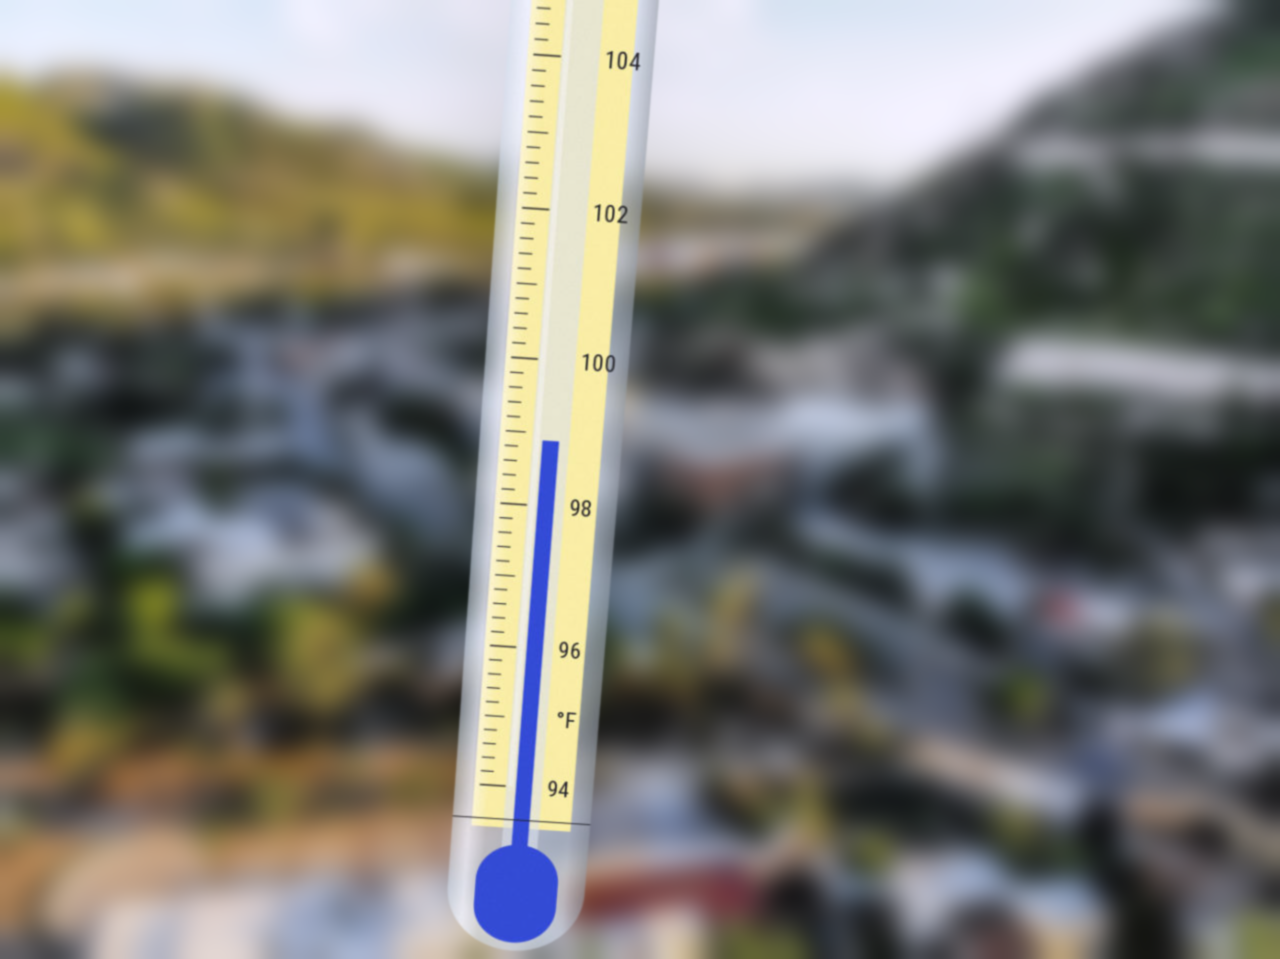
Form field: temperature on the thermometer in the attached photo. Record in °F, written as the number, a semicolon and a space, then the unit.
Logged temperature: 98.9; °F
